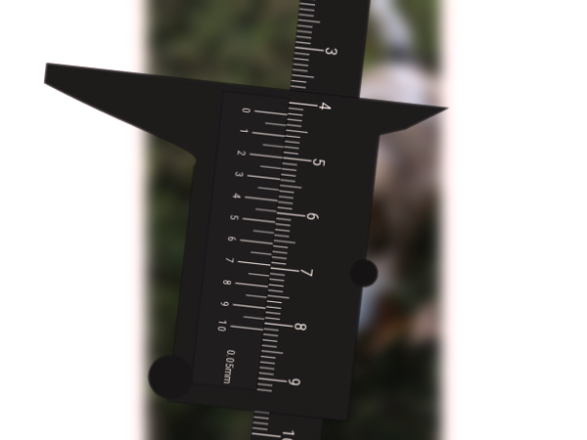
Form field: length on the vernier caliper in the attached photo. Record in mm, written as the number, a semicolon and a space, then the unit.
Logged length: 42.2; mm
